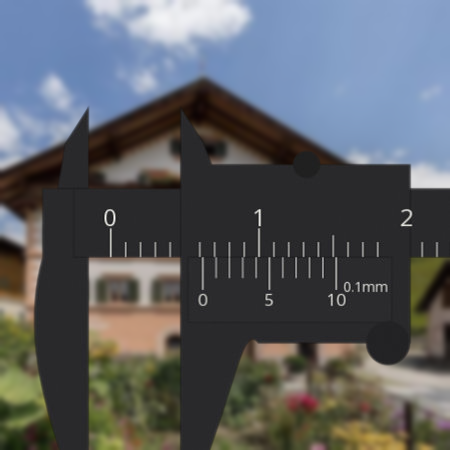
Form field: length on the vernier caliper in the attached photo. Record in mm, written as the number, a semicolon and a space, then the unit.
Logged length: 6.2; mm
